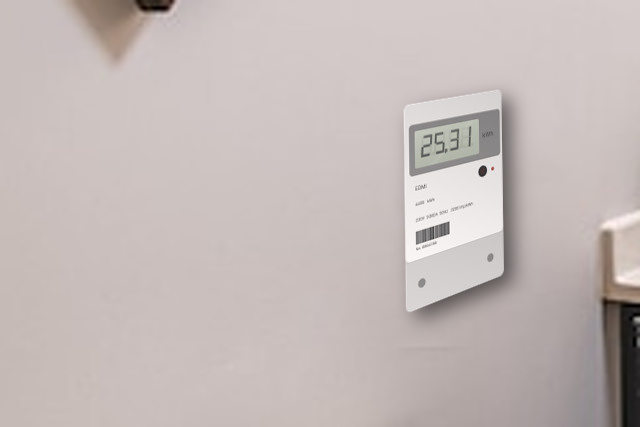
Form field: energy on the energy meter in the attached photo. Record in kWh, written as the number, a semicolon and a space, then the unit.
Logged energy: 25.31; kWh
